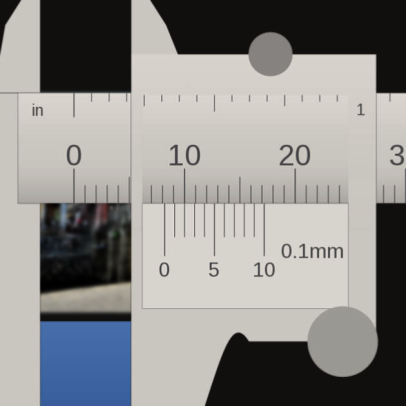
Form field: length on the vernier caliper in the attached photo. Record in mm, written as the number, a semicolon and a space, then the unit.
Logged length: 8.2; mm
